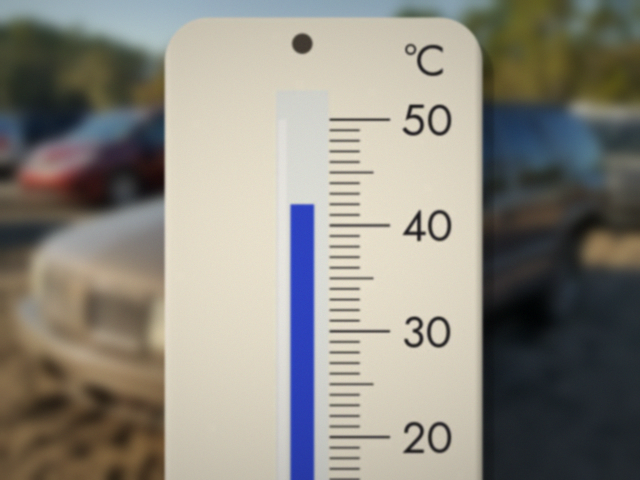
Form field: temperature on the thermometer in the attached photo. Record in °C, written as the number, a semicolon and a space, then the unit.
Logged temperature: 42; °C
